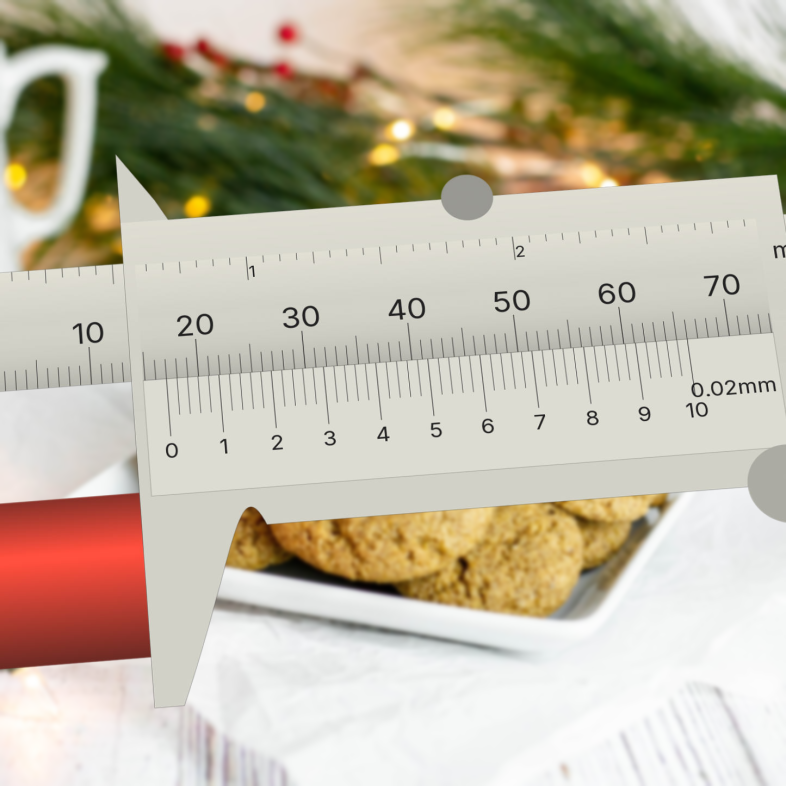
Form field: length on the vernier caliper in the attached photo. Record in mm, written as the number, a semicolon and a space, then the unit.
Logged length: 17.0; mm
